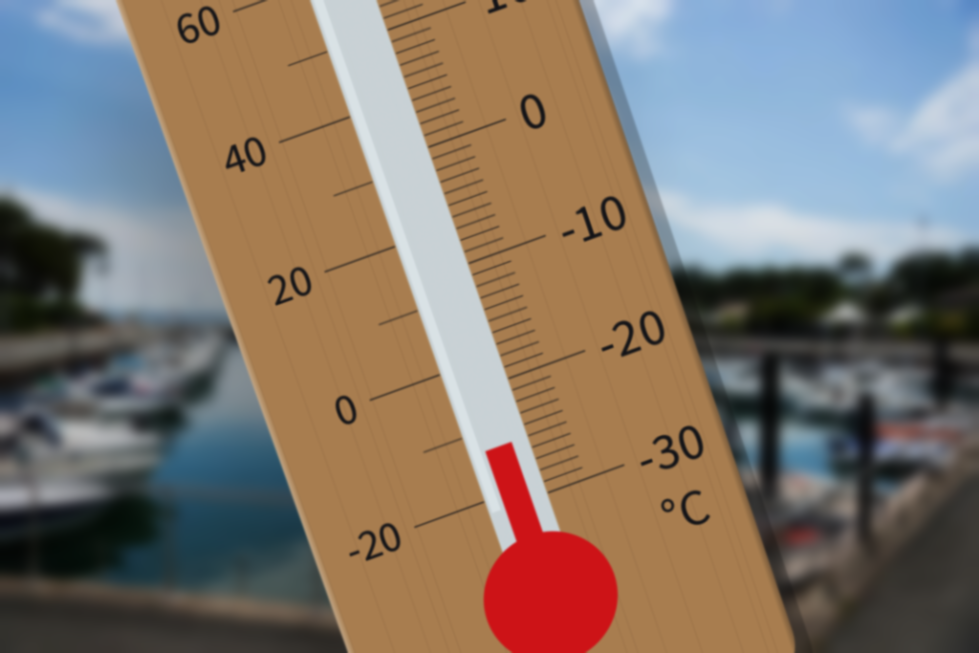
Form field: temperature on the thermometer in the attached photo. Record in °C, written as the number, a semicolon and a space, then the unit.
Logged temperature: -25; °C
